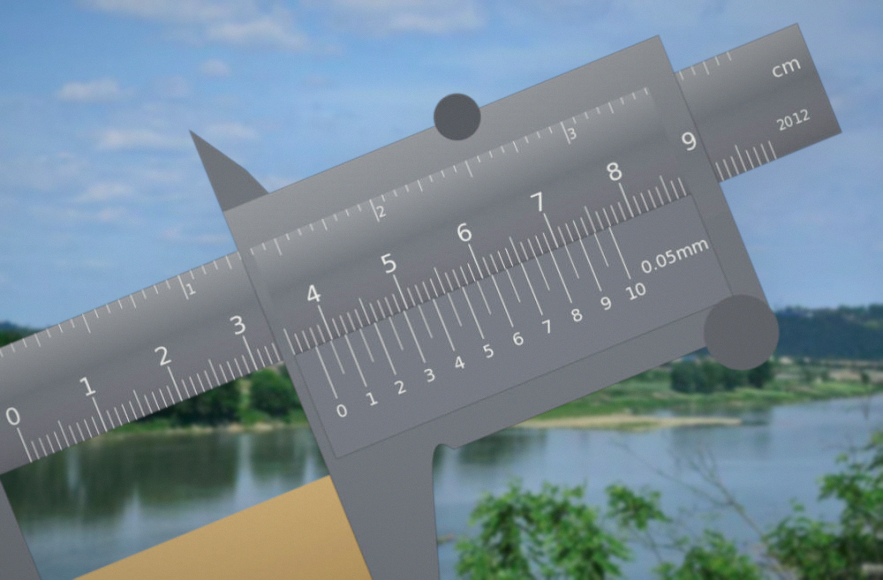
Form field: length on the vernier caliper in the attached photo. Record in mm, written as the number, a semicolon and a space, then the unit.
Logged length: 37.8; mm
